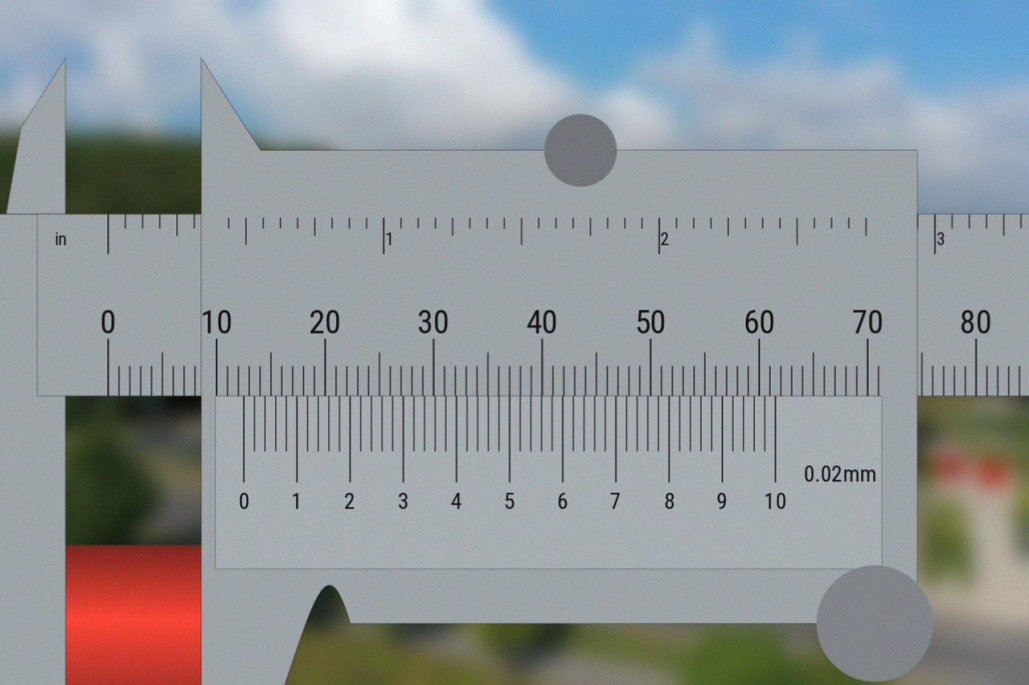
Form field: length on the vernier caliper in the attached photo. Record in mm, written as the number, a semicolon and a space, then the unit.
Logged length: 12.5; mm
